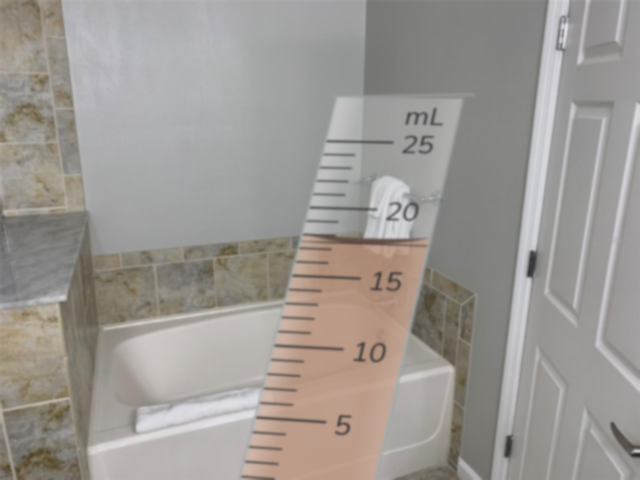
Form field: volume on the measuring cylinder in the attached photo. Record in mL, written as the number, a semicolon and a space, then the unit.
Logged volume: 17.5; mL
